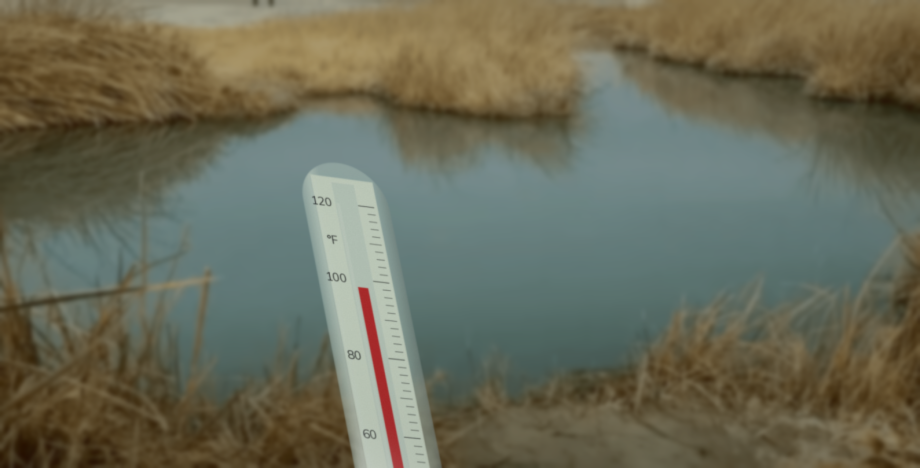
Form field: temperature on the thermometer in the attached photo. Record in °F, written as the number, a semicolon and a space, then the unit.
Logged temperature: 98; °F
